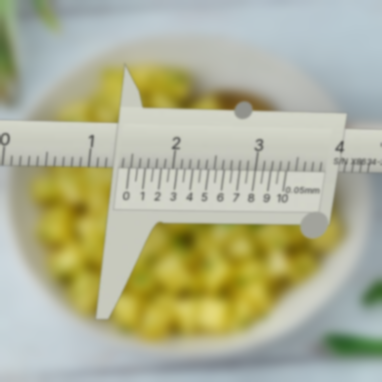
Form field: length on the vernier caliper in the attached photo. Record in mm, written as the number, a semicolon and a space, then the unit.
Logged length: 14.8; mm
